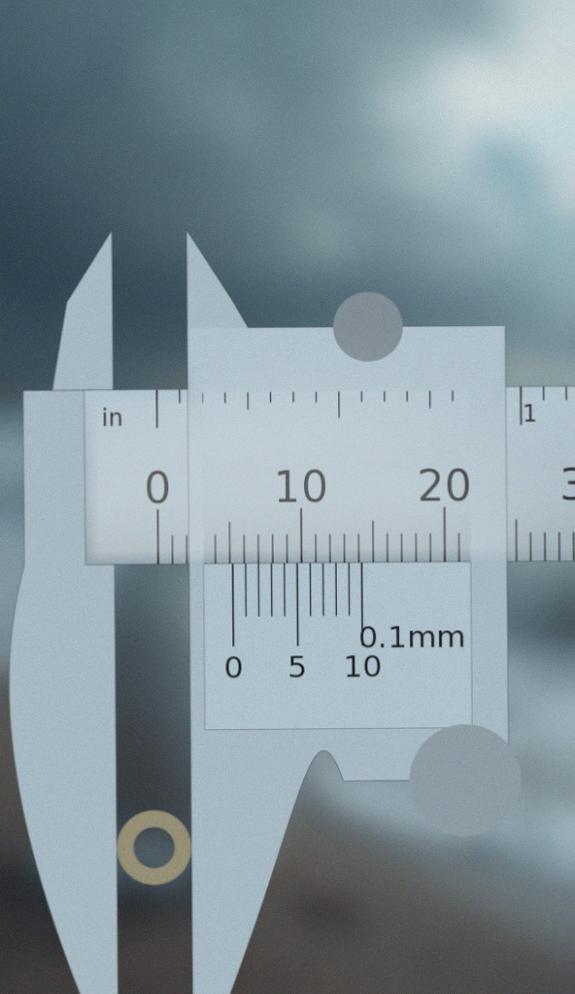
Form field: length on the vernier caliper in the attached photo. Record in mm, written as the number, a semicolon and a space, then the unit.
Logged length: 5.2; mm
